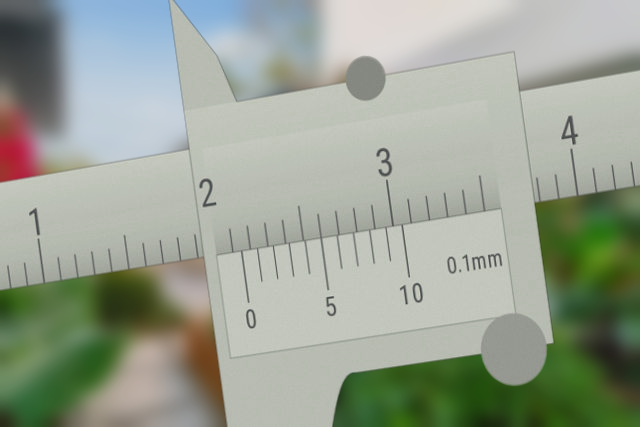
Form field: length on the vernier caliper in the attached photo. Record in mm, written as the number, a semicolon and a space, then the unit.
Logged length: 21.5; mm
